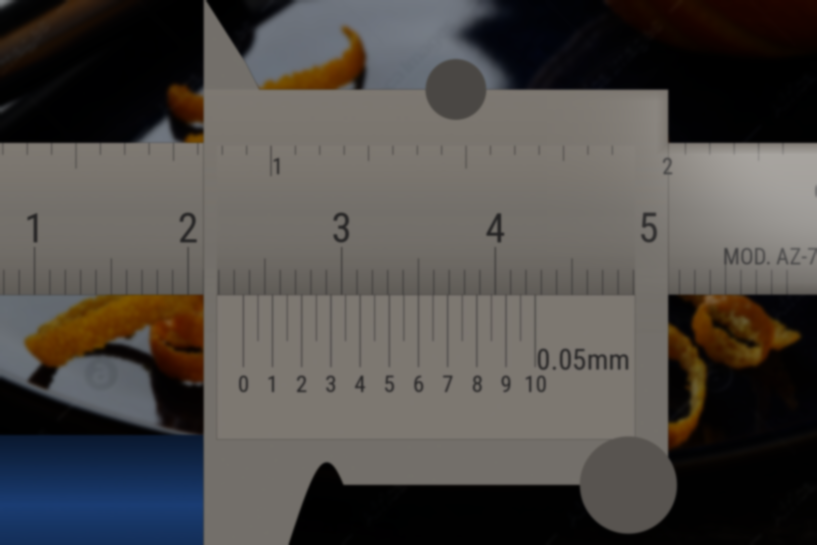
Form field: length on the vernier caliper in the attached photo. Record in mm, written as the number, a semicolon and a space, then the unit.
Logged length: 23.6; mm
